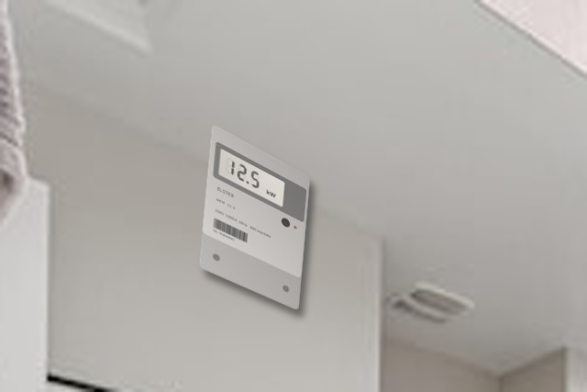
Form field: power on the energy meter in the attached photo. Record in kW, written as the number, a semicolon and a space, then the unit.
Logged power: 12.5; kW
